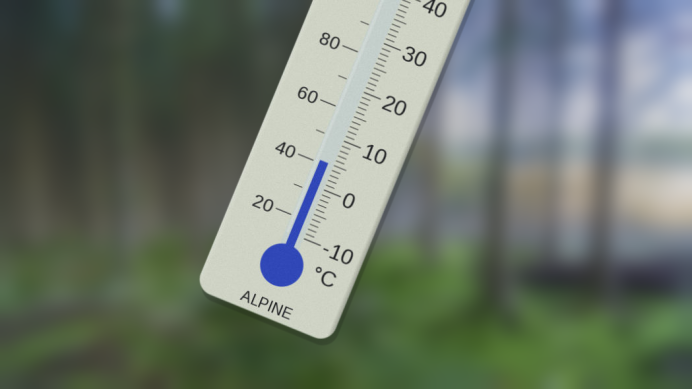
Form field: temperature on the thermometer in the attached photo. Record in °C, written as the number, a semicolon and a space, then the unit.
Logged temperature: 5; °C
